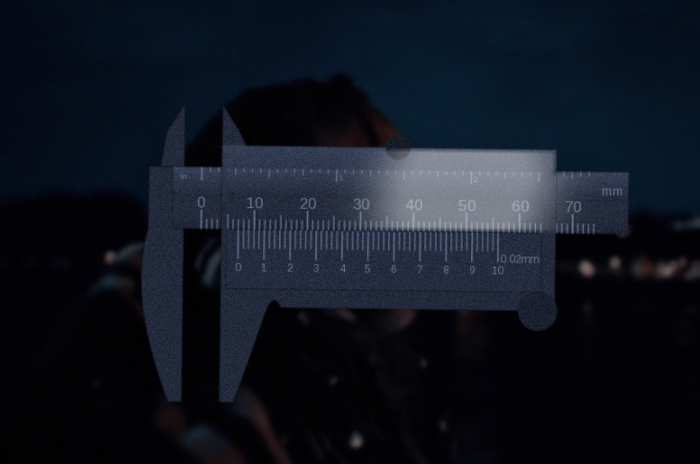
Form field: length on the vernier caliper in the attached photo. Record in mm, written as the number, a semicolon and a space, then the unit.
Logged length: 7.0; mm
